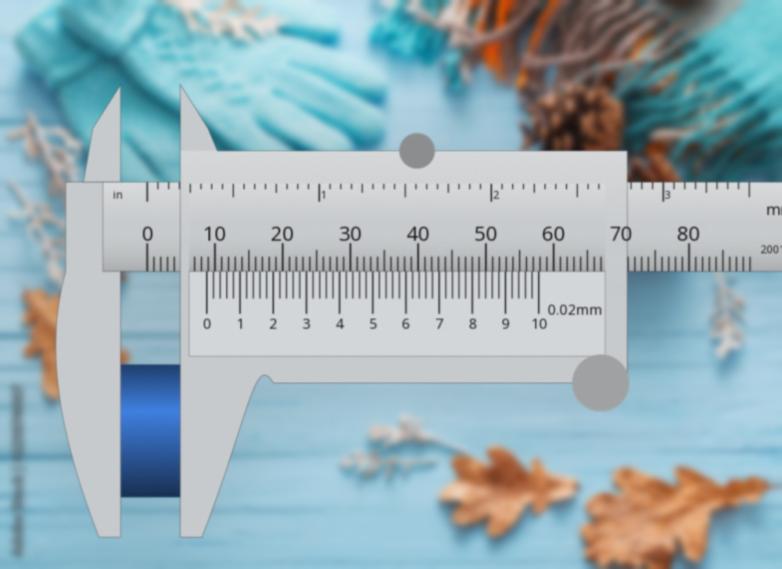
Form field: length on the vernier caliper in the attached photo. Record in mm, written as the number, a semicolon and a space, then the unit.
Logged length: 8.8; mm
